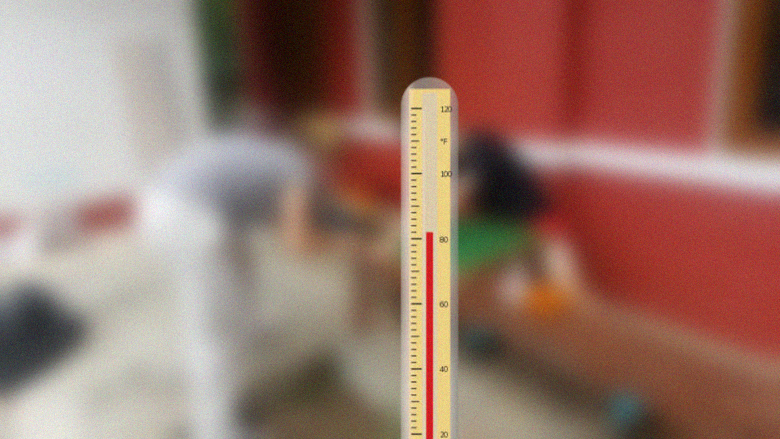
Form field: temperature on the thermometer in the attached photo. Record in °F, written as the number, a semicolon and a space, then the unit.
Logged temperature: 82; °F
